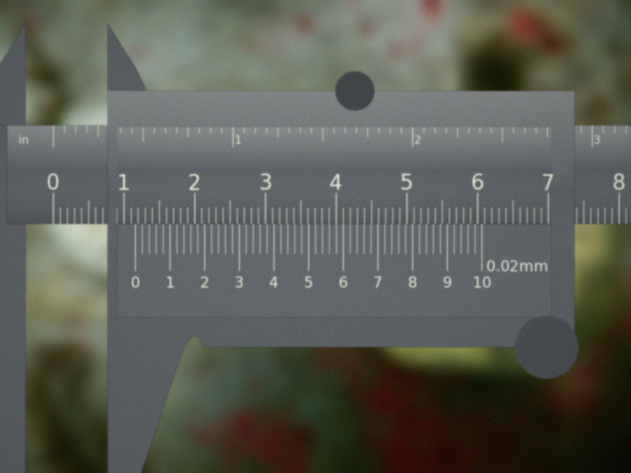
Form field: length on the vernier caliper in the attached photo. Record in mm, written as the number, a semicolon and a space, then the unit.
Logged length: 11.6; mm
